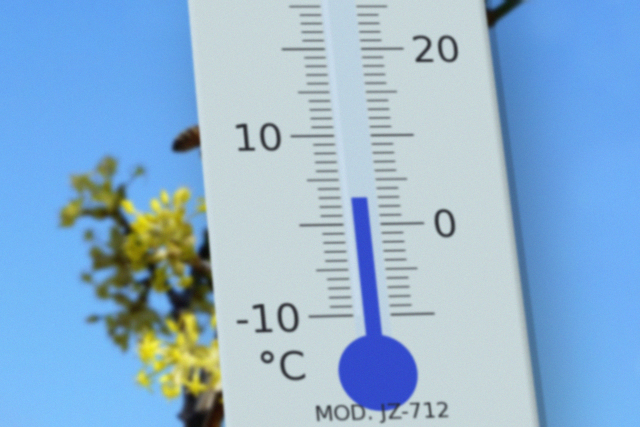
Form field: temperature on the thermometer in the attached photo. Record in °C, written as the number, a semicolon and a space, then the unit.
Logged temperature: 3; °C
